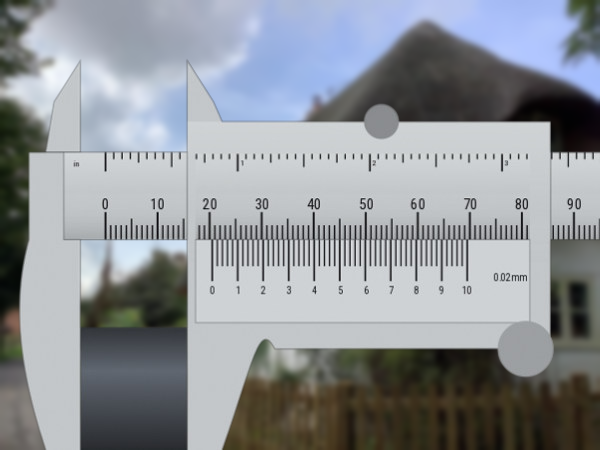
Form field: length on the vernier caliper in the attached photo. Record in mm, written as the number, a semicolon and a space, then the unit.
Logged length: 20.5; mm
